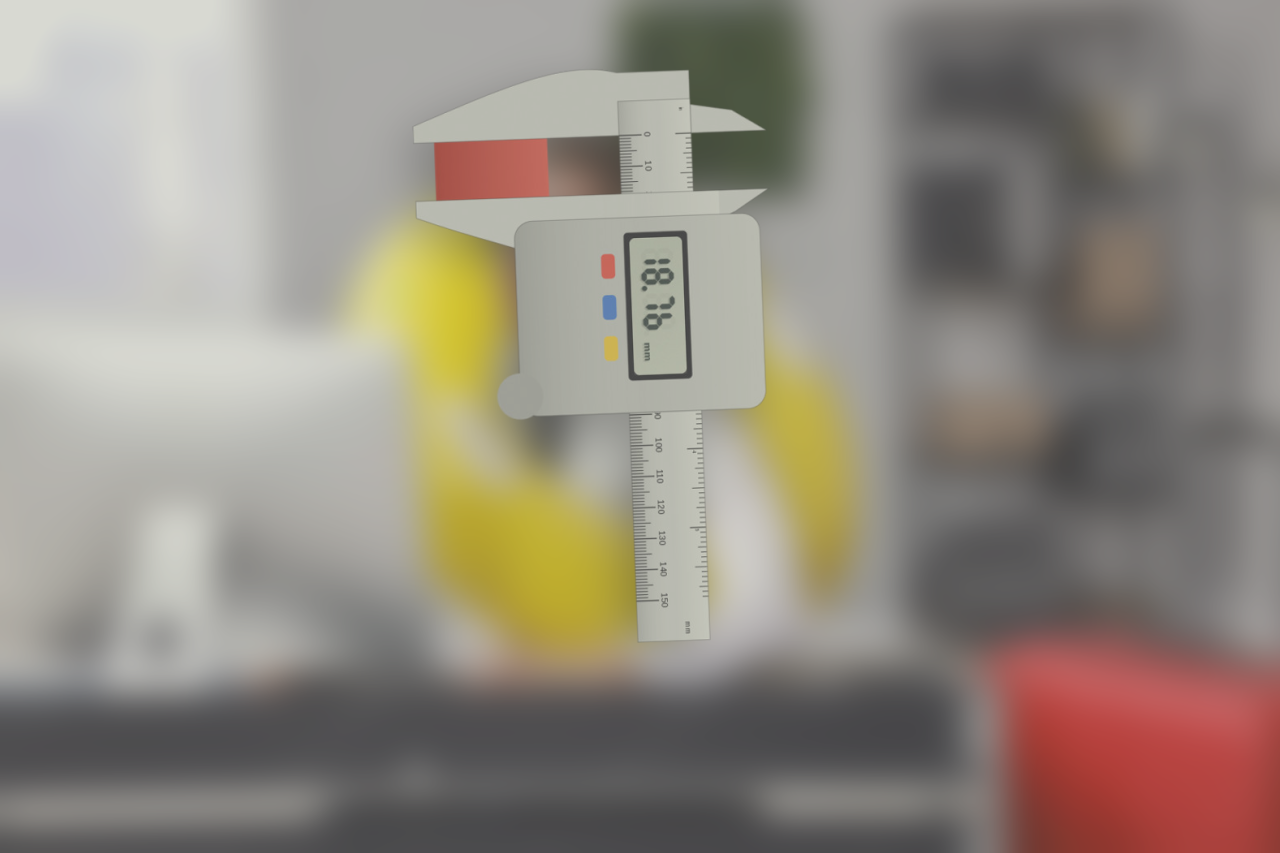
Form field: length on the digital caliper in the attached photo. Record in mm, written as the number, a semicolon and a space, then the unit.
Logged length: 18.76; mm
